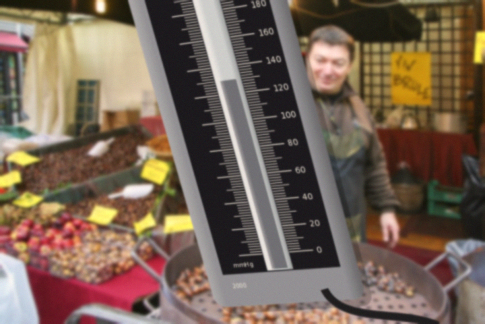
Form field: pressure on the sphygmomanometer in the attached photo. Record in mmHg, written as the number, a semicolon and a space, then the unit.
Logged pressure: 130; mmHg
